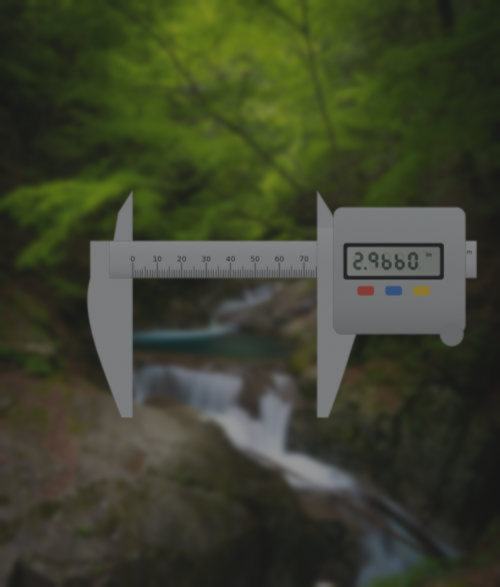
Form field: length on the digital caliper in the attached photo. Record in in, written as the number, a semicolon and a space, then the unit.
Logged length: 2.9660; in
